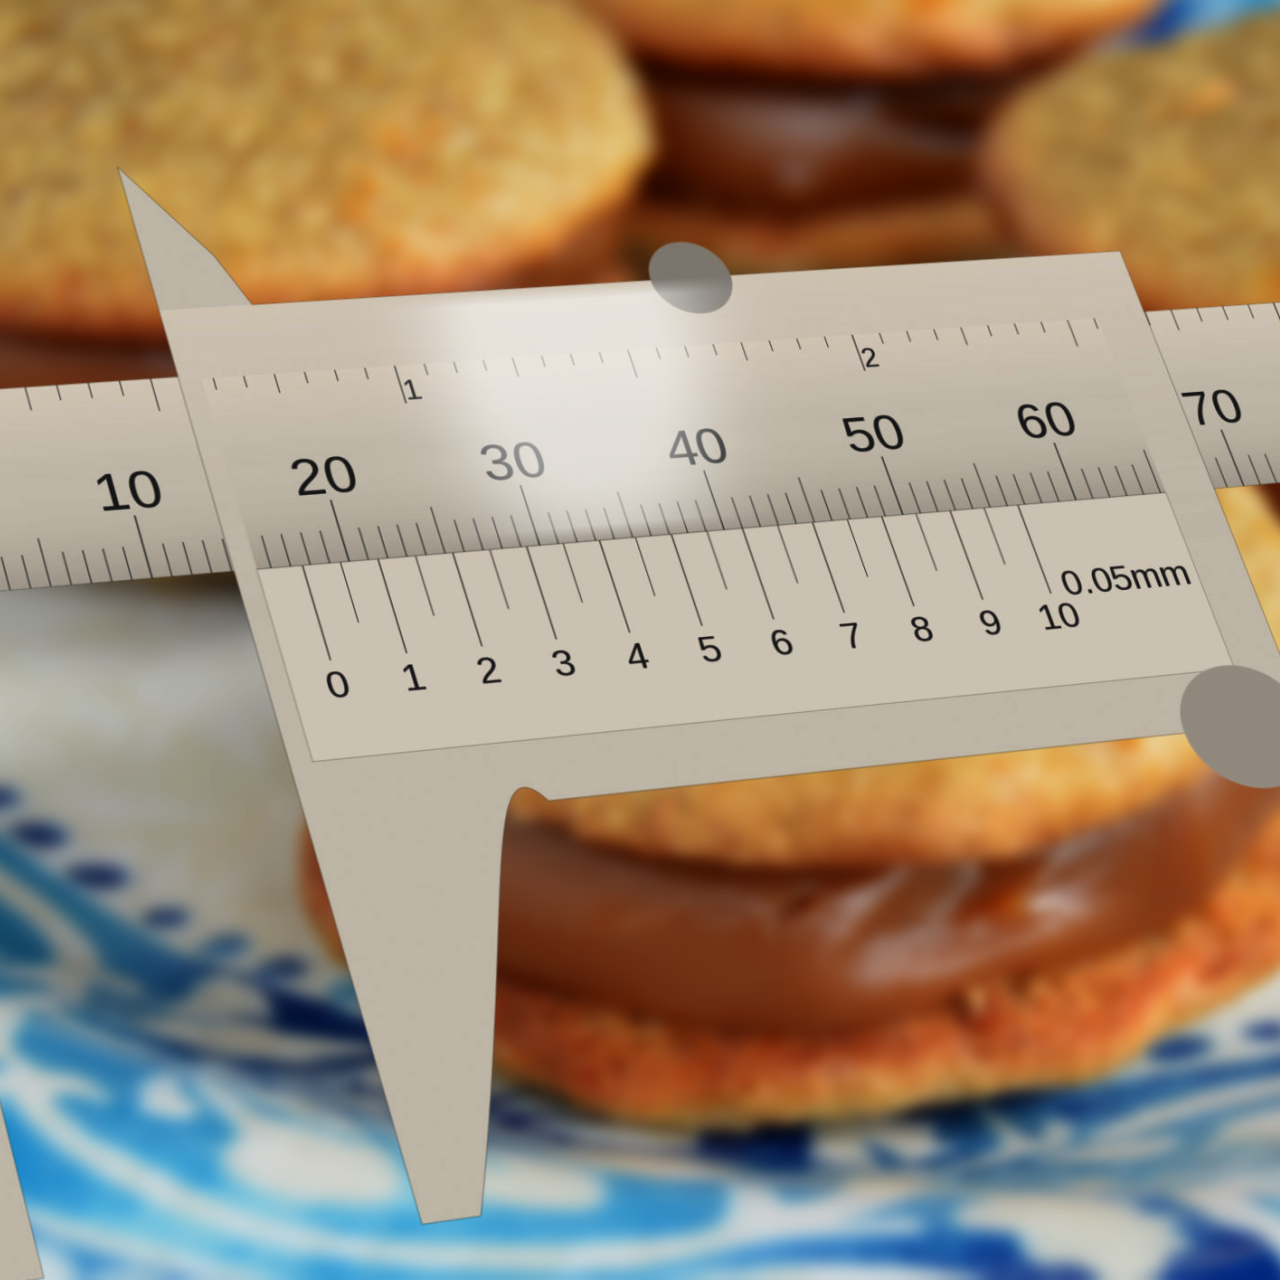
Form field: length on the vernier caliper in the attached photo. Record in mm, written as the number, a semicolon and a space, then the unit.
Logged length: 17.6; mm
